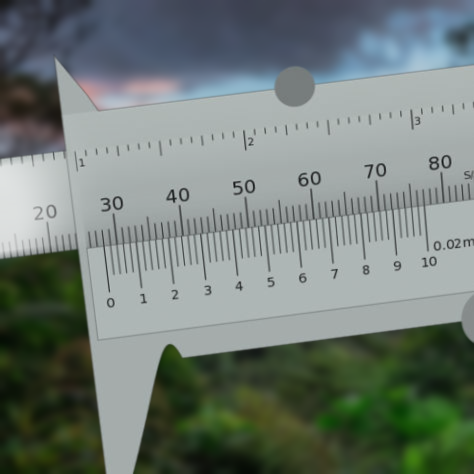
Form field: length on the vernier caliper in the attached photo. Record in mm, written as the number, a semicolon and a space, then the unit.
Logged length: 28.0; mm
